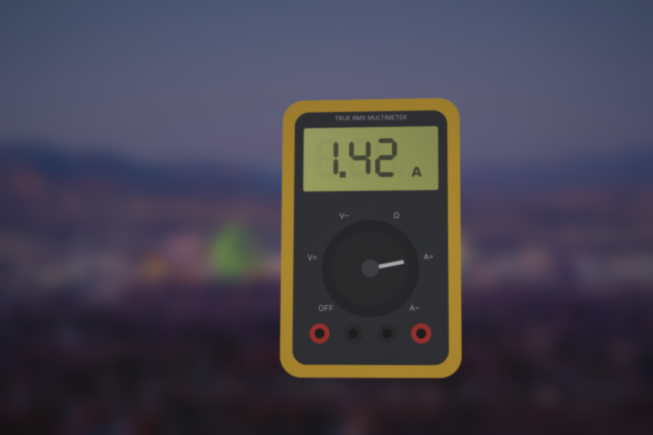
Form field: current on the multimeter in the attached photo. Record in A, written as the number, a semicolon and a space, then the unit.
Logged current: 1.42; A
